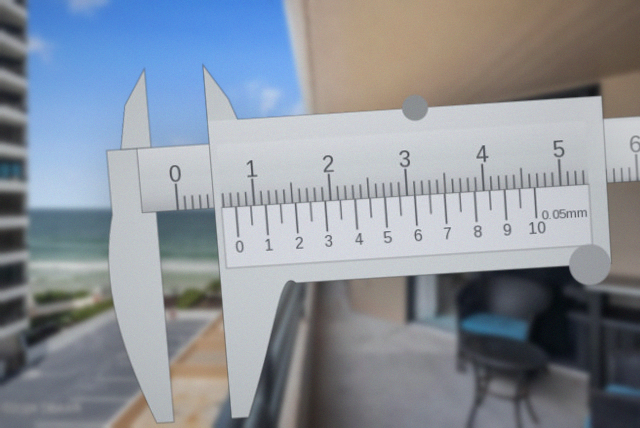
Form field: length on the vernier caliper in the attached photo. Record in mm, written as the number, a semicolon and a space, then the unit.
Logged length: 7.6; mm
